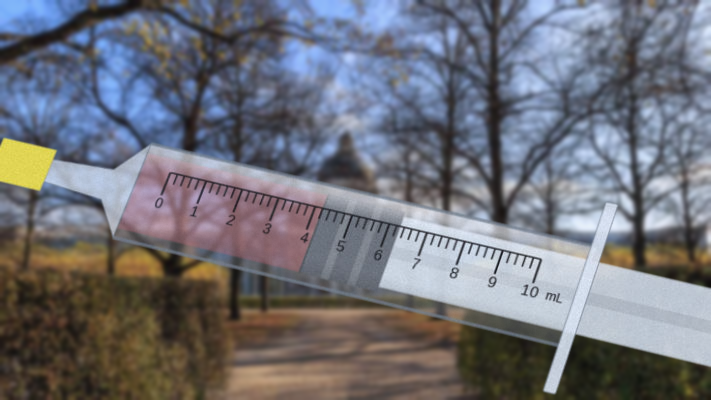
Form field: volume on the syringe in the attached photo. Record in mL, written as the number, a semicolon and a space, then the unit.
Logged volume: 4.2; mL
